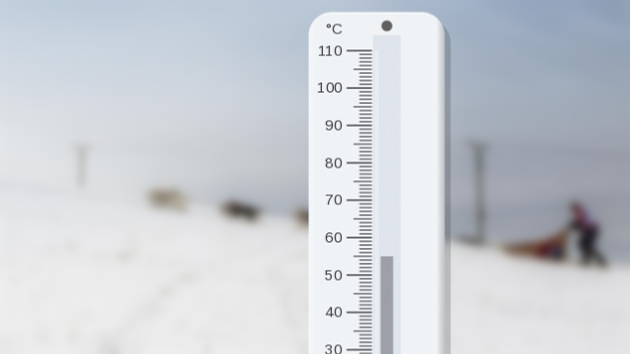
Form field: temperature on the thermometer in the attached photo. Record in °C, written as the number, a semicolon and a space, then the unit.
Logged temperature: 55; °C
